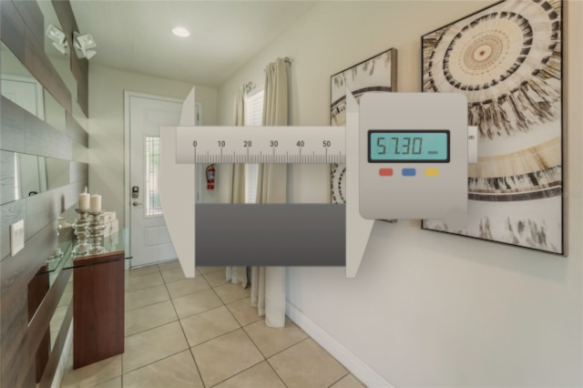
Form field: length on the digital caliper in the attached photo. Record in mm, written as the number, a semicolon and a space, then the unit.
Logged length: 57.30; mm
